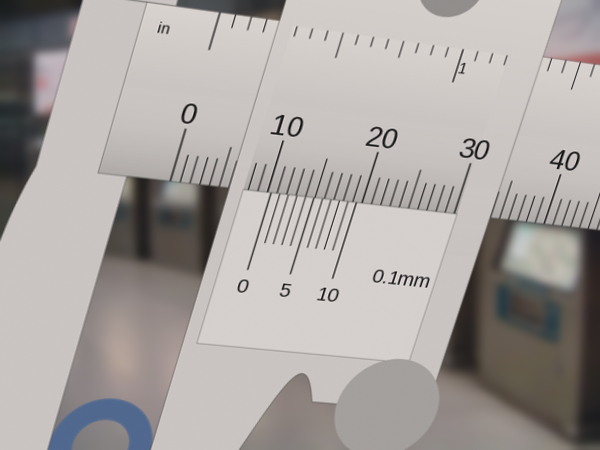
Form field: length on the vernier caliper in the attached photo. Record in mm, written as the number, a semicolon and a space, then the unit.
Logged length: 10.4; mm
